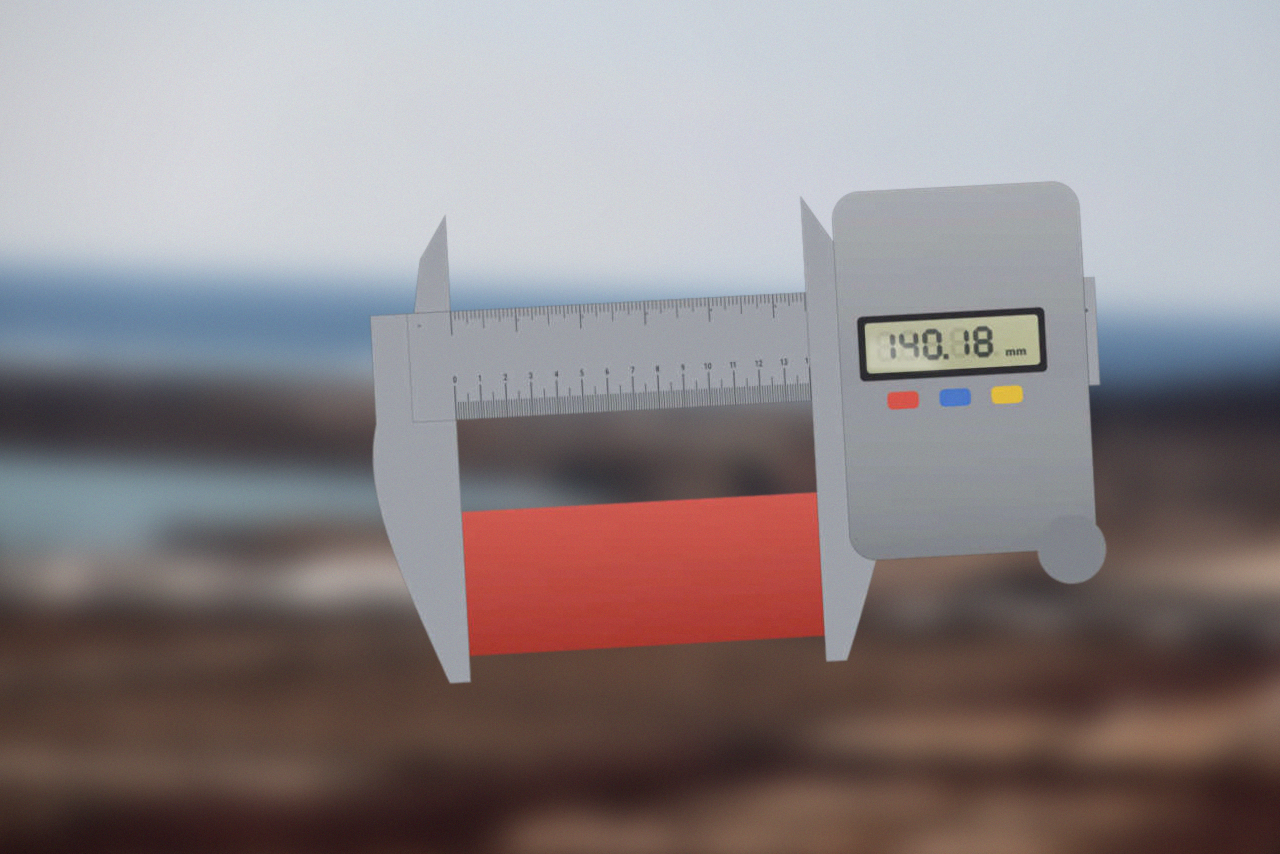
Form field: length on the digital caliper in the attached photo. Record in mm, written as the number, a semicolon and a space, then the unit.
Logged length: 140.18; mm
